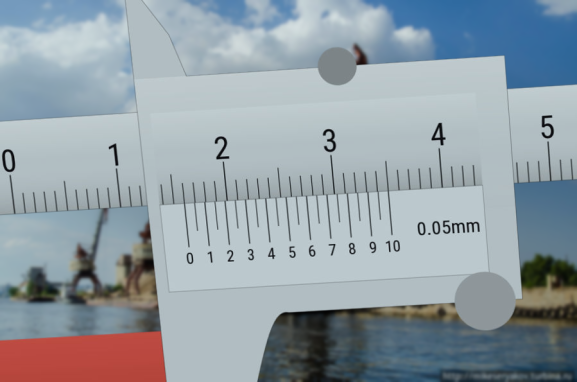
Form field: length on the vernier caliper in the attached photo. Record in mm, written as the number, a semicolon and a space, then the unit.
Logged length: 16.0; mm
